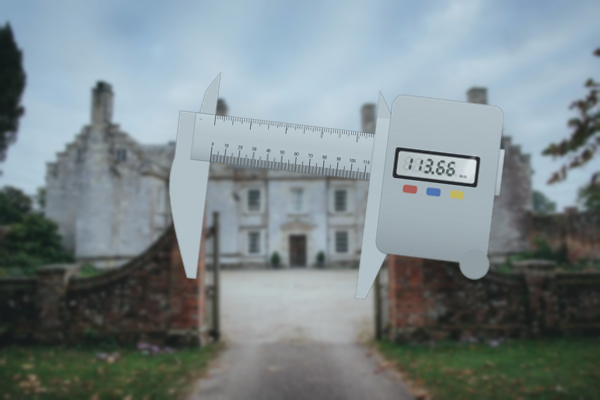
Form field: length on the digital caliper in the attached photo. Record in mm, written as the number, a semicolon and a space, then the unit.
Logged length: 113.66; mm
